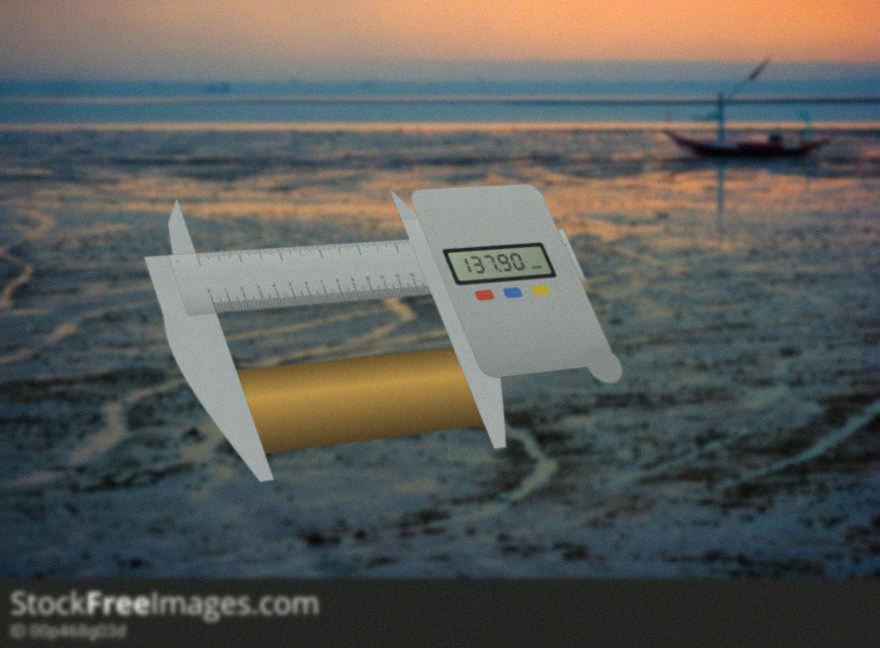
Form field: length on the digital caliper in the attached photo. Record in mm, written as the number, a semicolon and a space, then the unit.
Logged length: 137.90; mm
